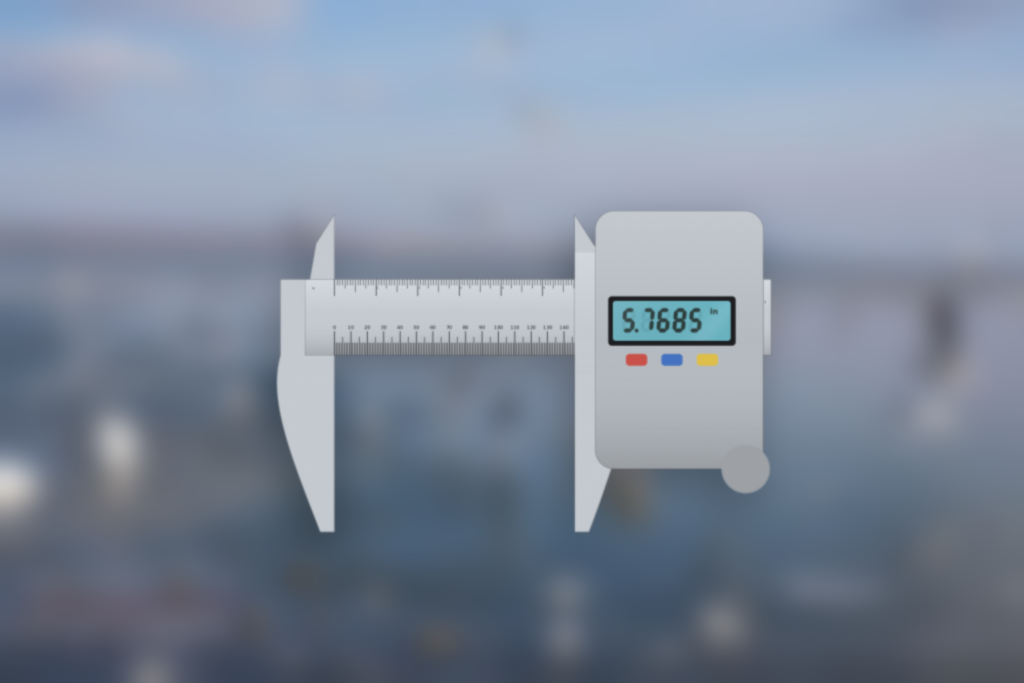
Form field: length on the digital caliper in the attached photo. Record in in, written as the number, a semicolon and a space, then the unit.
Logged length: 5.7685; in
